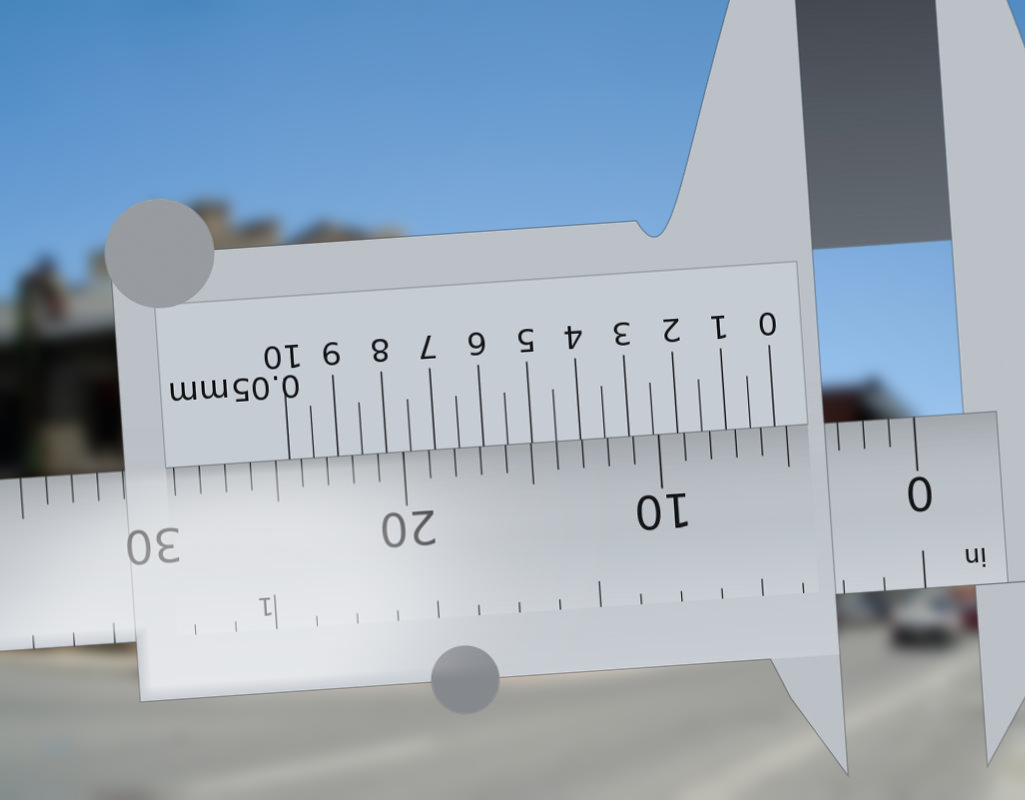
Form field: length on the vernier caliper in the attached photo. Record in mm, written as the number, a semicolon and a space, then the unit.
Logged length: 5.45; mm
